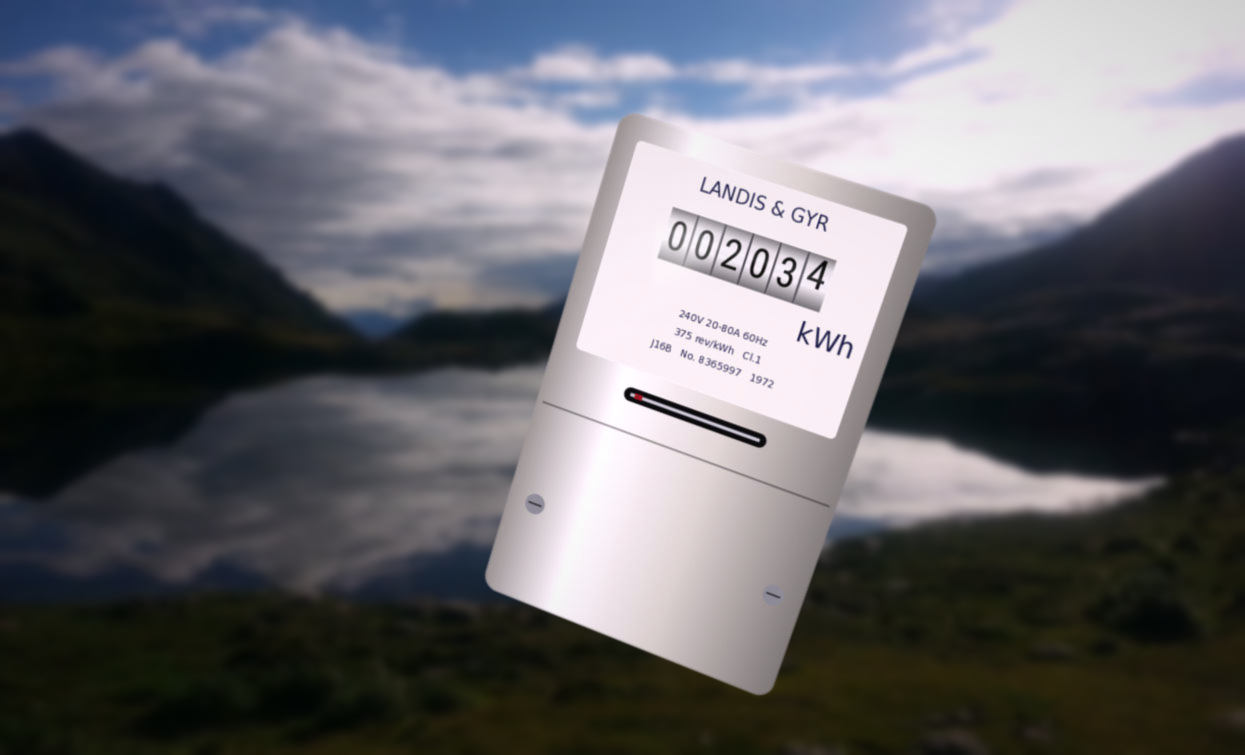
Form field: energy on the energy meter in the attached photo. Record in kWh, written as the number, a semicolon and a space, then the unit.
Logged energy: 2034; kWh
